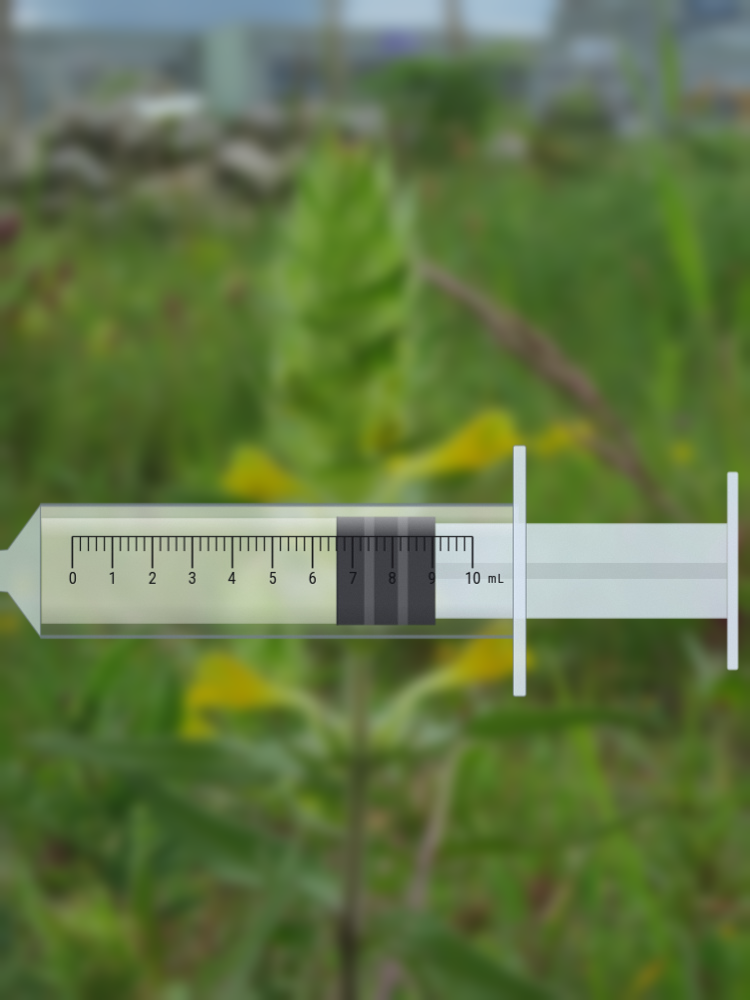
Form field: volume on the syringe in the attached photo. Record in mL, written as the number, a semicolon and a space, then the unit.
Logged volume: 6.6; mL
